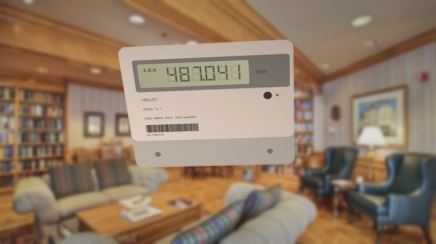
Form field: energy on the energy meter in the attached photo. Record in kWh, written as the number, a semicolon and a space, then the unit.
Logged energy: 487.041; kWh
